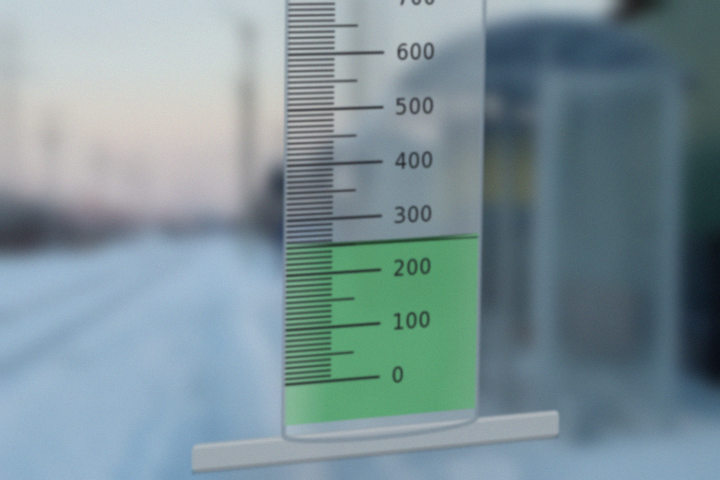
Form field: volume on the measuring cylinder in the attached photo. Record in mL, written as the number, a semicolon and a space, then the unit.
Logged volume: 250; mL
